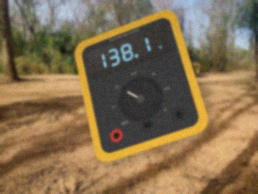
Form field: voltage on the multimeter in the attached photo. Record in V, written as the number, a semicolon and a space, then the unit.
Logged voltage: 138.1; V
